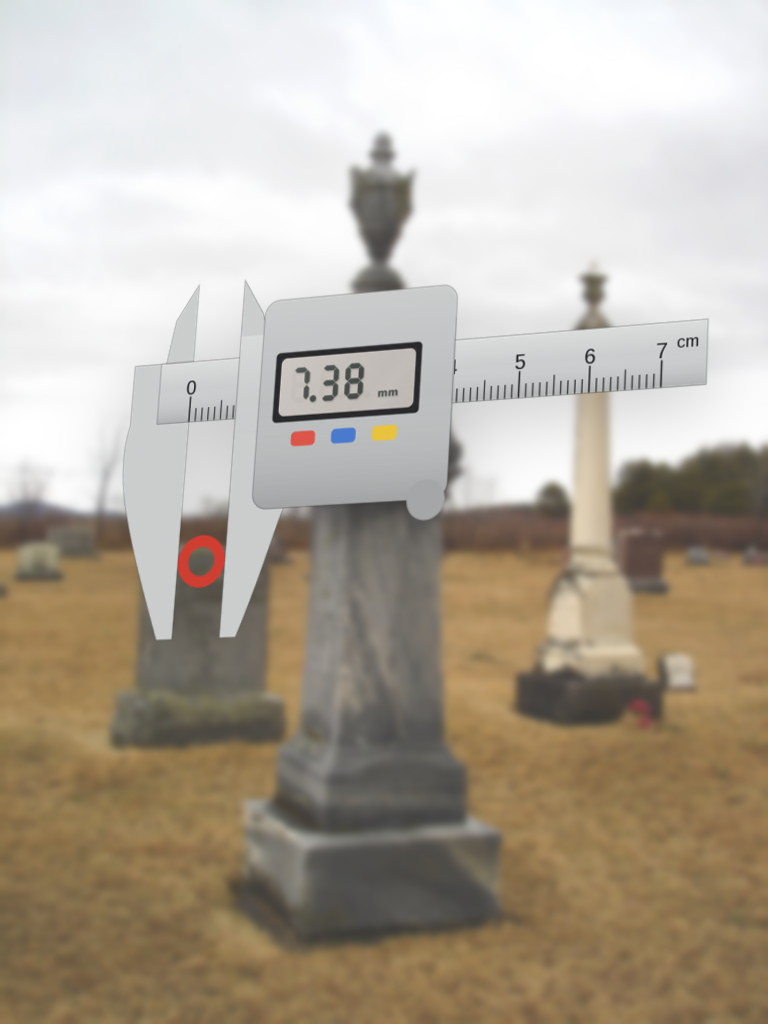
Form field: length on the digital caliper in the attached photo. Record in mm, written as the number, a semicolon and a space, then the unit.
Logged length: 7.38; mm
